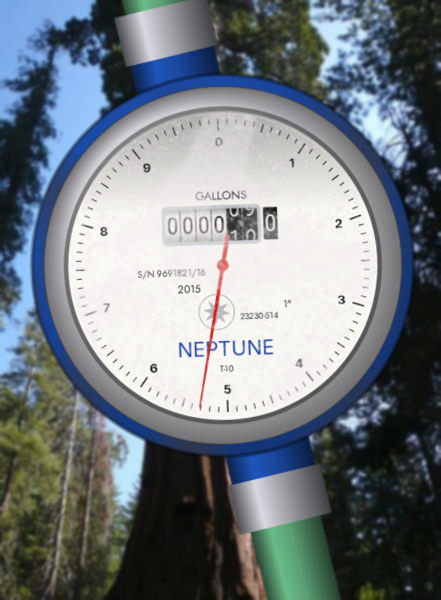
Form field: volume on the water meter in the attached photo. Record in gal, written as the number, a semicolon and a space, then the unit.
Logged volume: 95.3; gal
